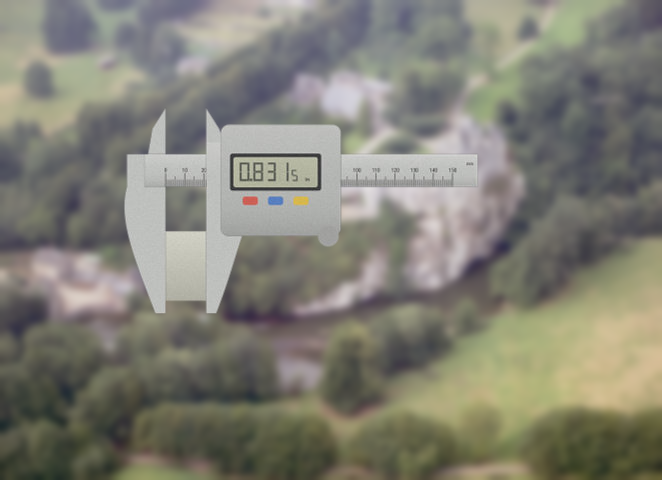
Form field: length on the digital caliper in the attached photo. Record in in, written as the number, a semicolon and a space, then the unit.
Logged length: 0.8315; in
